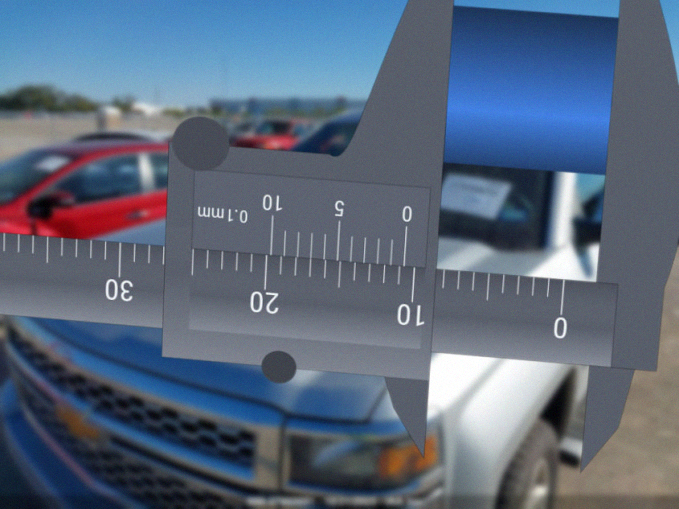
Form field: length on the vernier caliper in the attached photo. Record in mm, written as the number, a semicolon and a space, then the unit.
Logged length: 10.7; mm
